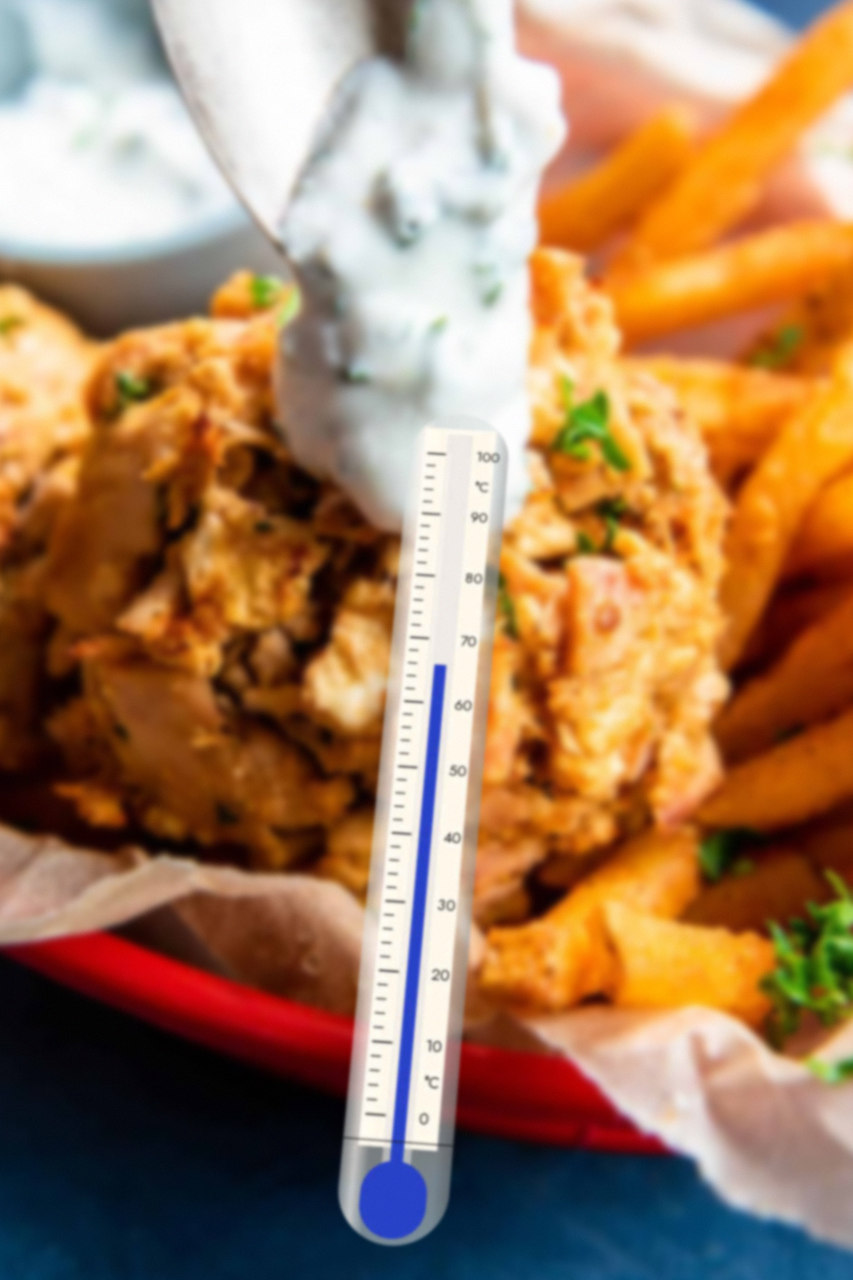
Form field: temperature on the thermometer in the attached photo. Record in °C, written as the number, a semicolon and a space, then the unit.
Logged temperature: 66; °C
